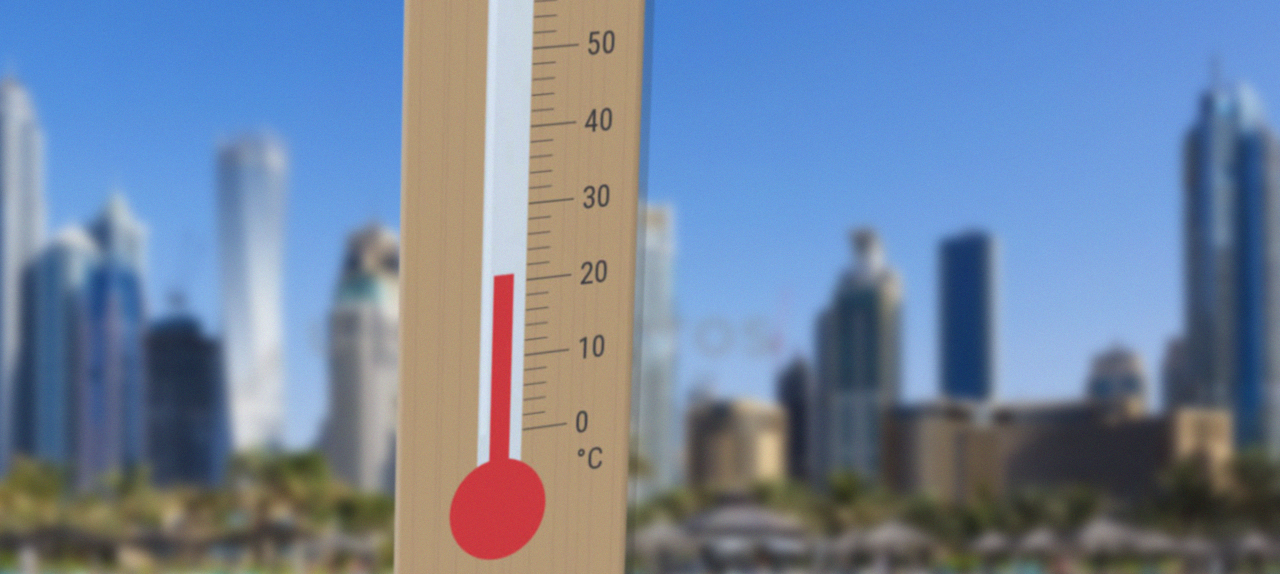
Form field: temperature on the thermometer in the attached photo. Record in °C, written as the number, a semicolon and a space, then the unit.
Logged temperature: 21; °C
